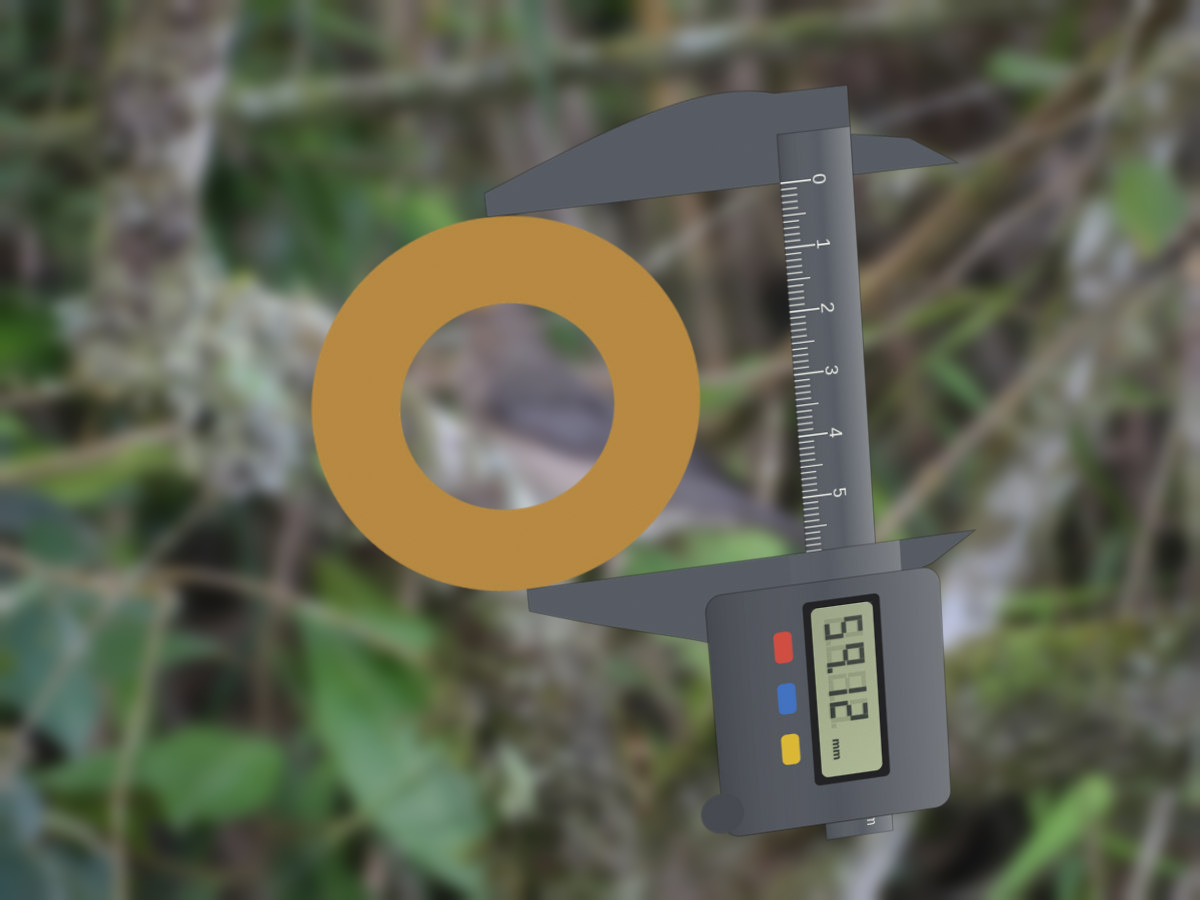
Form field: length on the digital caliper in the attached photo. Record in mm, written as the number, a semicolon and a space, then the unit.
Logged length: 59.12; mm
